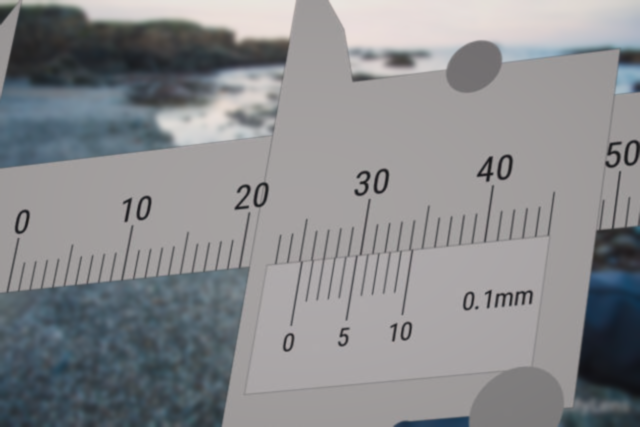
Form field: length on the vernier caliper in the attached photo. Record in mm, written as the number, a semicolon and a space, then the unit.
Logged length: 25.2; mm
